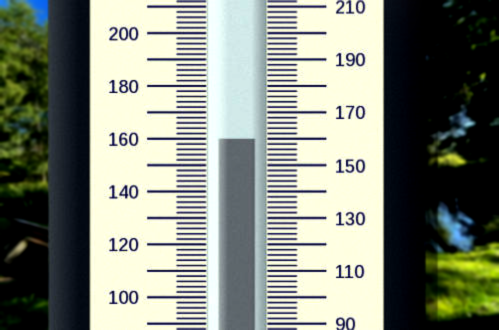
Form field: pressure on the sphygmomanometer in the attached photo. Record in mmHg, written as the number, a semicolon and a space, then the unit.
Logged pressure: 160; mmHg
